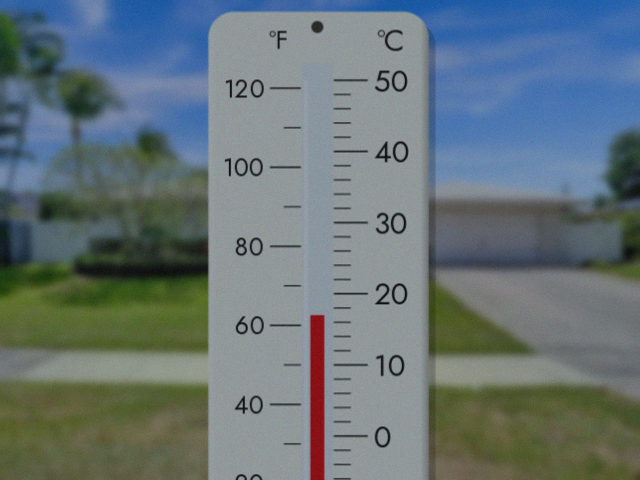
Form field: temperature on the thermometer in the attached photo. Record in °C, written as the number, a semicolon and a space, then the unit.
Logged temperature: 17; °C
